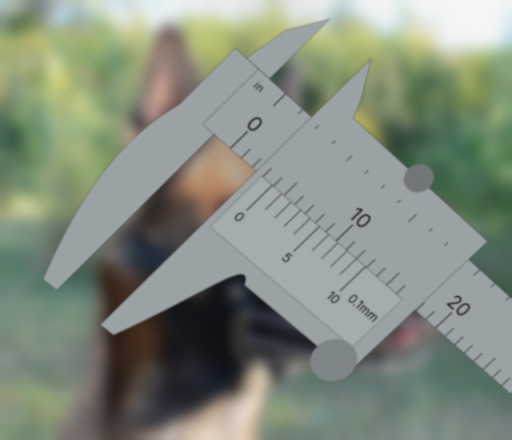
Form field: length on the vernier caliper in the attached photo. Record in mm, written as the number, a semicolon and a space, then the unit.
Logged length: 3.9; mm
